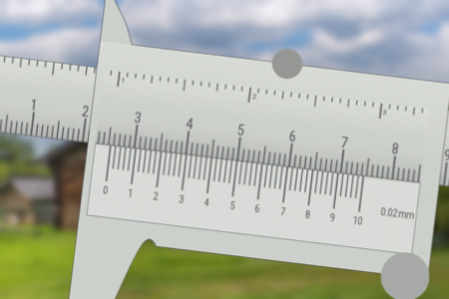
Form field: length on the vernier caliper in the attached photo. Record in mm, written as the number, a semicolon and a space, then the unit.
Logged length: 25.4; mm
